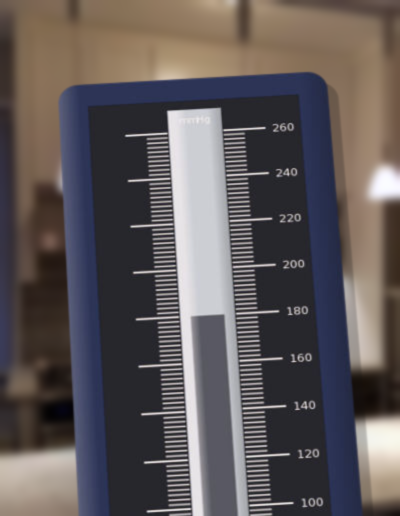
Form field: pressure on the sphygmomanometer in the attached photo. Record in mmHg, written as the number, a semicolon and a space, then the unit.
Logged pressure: 180; mmHg
